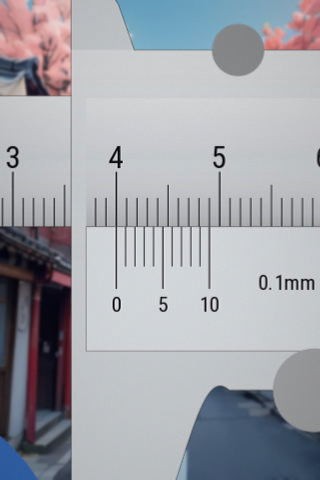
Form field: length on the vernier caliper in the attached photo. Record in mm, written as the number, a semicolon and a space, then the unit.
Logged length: 40.0; mm
